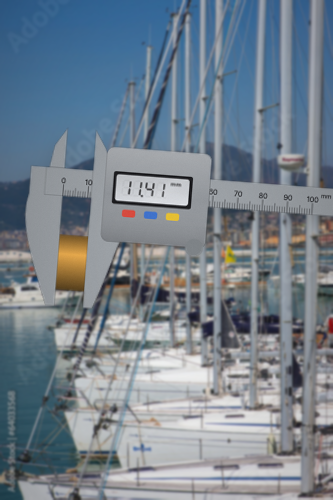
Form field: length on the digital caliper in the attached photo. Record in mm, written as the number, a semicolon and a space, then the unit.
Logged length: 11.41; mm
